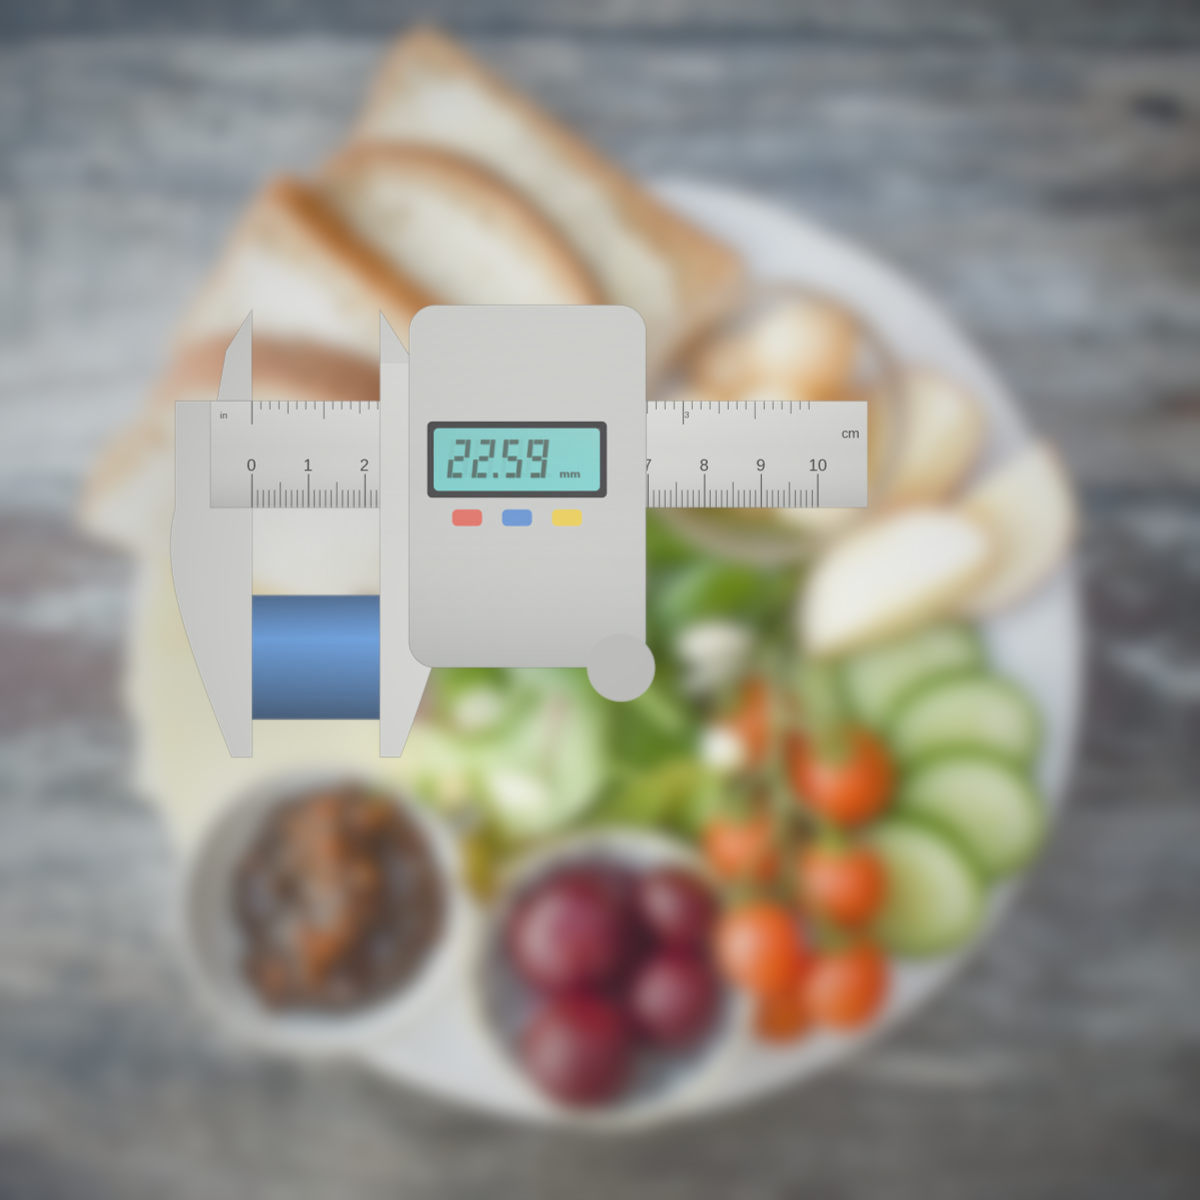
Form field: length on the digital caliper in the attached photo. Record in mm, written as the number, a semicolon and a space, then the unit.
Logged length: 22.59; mm
